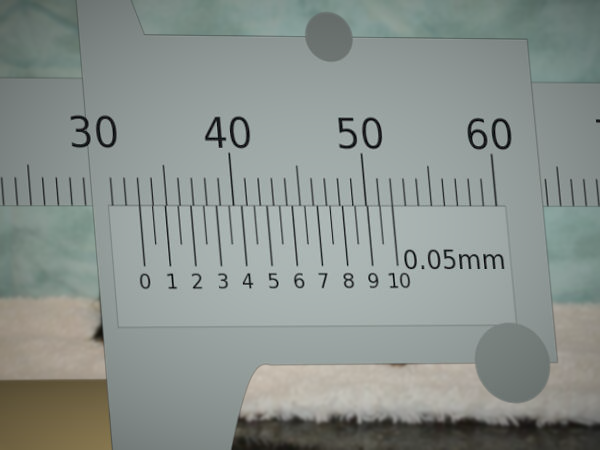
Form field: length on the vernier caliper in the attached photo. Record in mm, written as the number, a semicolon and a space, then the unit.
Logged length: 33.0; mm
